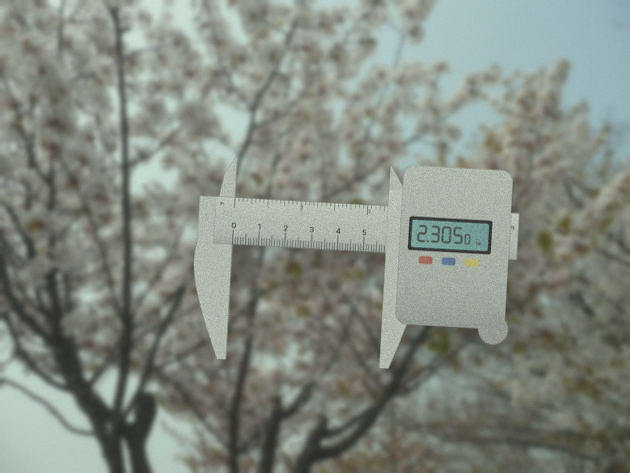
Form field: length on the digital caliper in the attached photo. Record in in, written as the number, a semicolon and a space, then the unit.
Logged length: 2.3050; in
